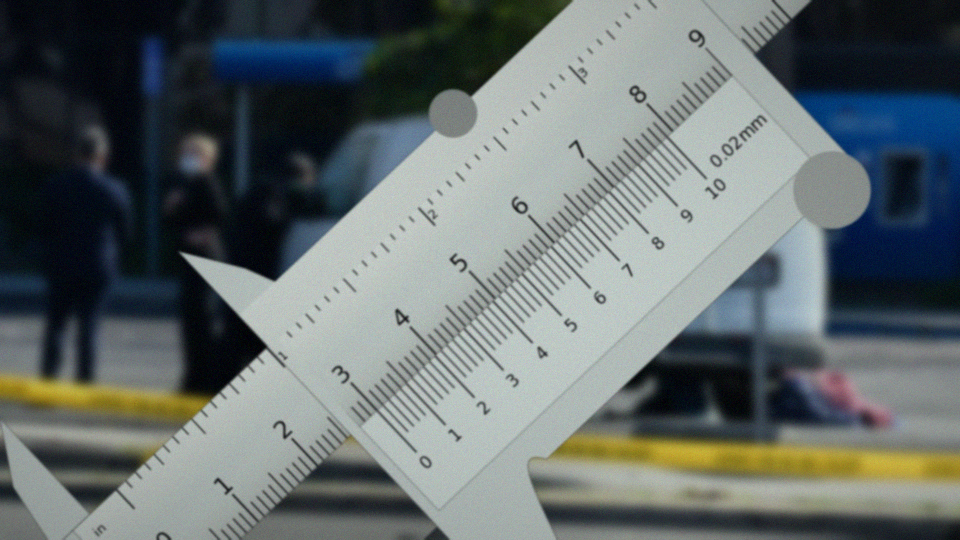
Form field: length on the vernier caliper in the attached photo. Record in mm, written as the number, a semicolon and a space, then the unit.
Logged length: 30.0; mm
